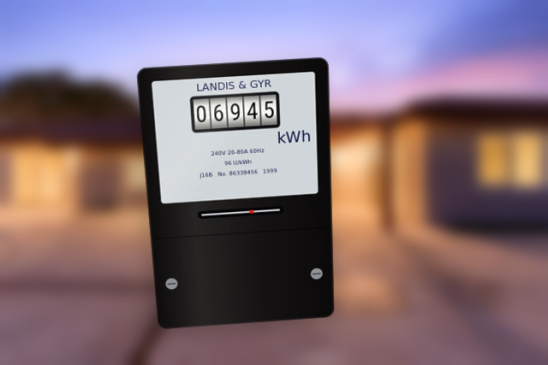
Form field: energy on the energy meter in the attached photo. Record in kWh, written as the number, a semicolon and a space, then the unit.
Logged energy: 6945; kWh
